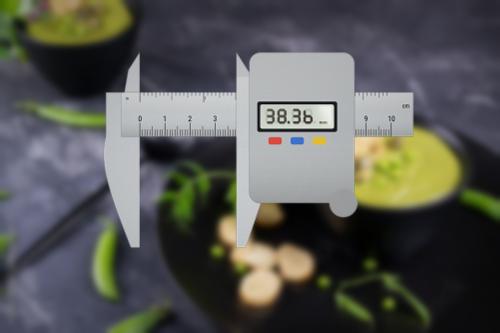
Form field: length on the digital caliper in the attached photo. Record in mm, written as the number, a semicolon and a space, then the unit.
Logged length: 38.36; mm
